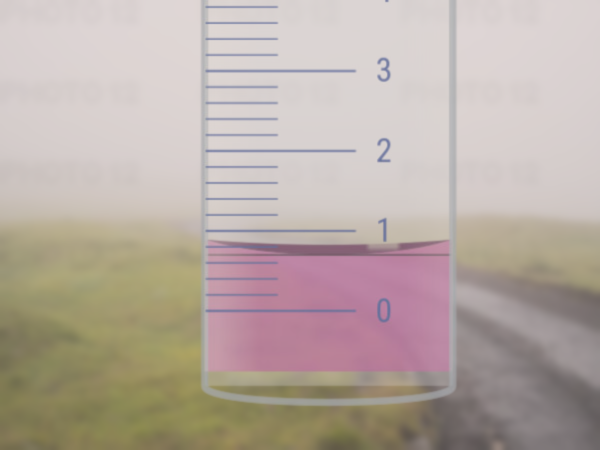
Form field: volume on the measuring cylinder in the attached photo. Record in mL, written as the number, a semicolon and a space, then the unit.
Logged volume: 0.7; mL
